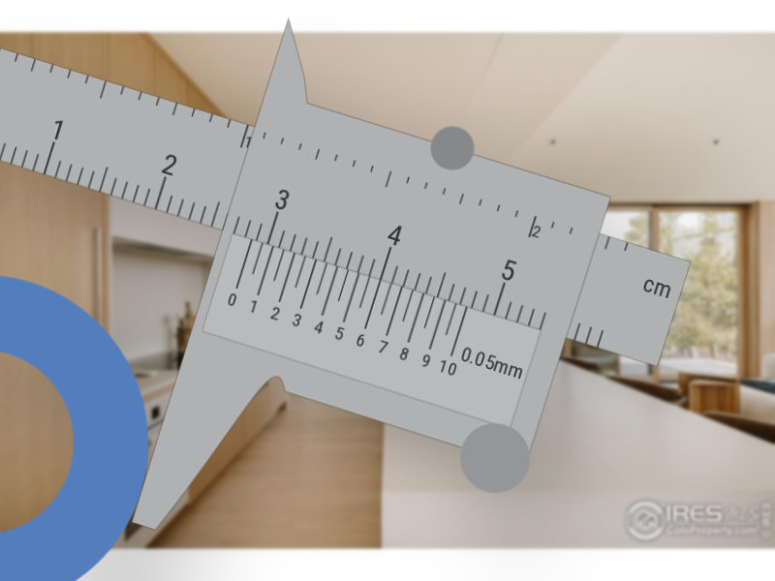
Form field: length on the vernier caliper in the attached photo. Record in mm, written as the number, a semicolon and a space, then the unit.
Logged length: 28.6; mm
